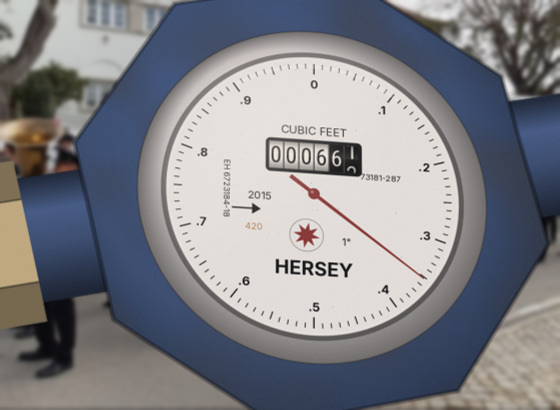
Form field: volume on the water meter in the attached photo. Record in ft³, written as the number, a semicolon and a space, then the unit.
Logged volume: 661.35; ft³
